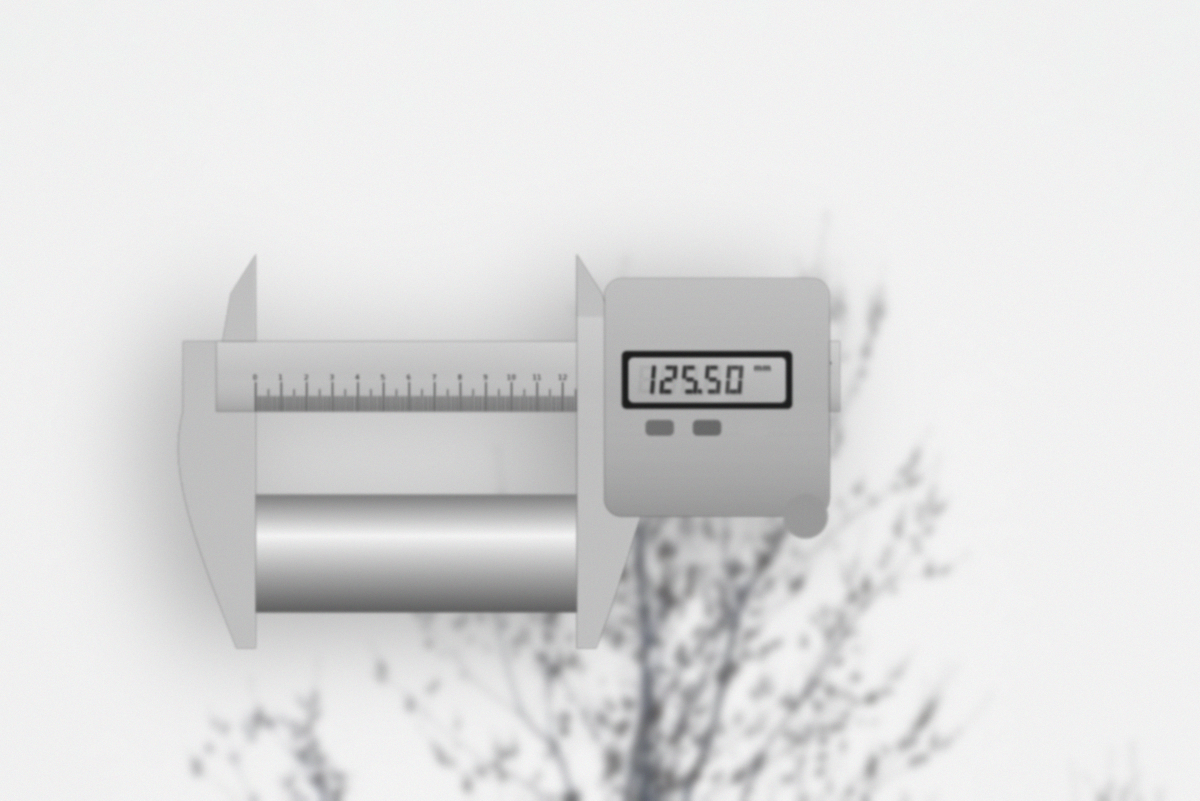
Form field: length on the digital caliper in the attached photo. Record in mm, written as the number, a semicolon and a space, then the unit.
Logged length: 125.50; mm
